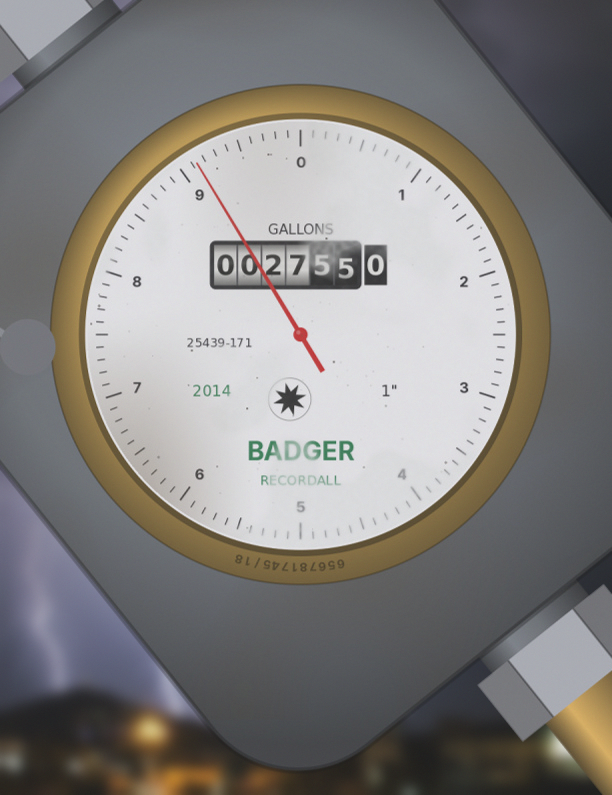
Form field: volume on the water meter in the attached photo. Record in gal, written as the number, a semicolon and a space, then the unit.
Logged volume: 27549.1; gal
